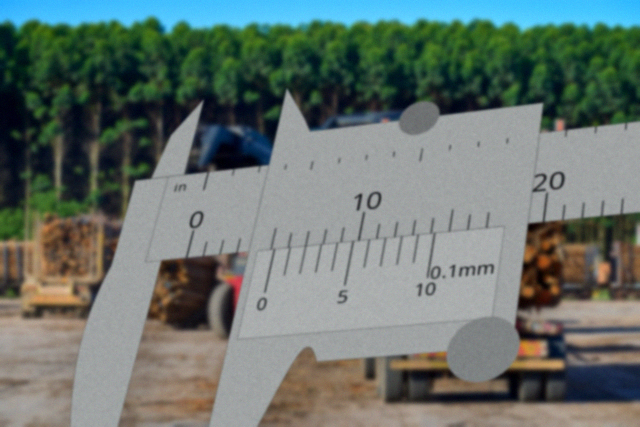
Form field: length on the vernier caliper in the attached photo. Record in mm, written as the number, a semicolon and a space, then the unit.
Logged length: 5.2; mm
